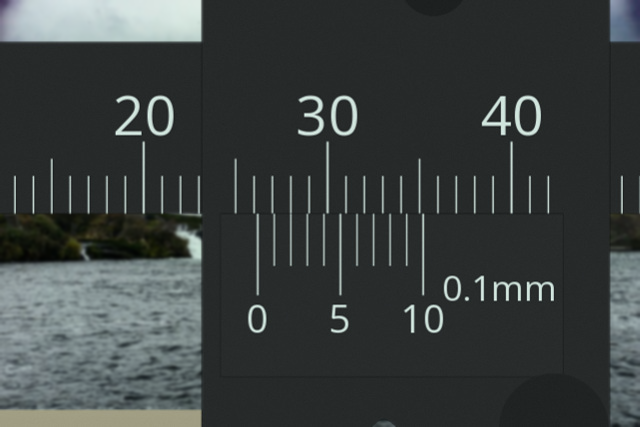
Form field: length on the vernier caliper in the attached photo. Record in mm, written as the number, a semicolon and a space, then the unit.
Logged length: 26.2; mm
